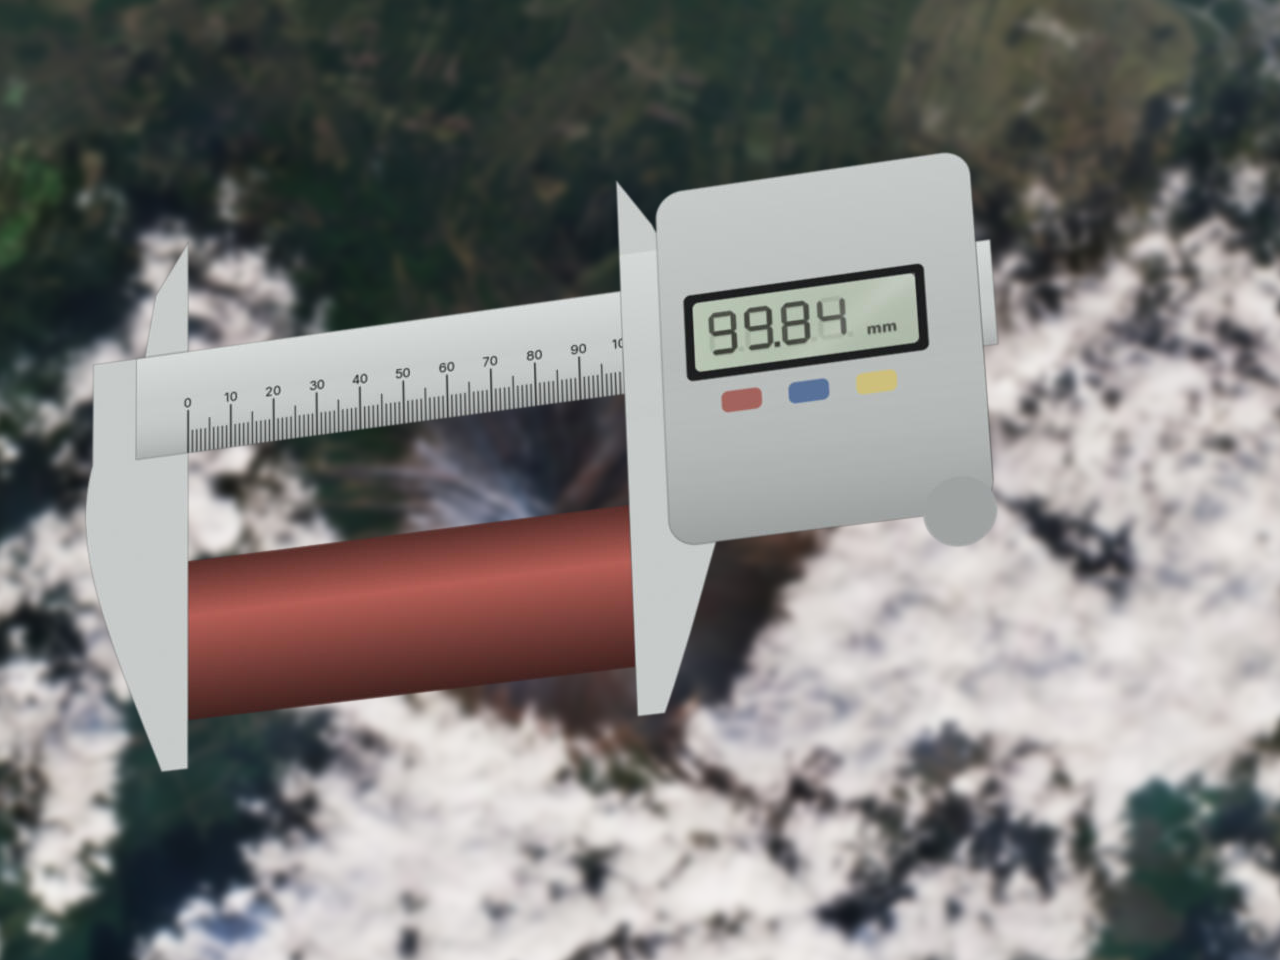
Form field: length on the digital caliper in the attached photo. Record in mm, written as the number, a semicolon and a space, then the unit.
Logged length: 99.84; mm
